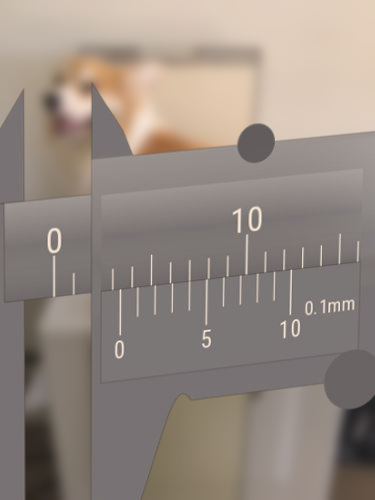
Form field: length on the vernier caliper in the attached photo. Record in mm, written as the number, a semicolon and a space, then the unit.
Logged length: 3.4; mm
